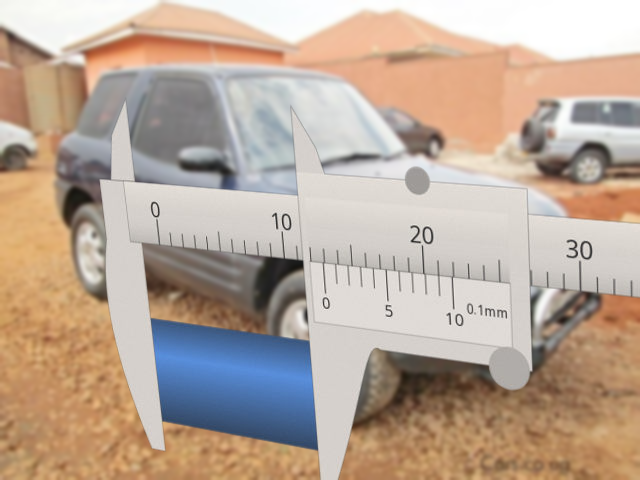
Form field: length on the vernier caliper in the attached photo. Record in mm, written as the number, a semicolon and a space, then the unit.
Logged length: 12.9; mm
